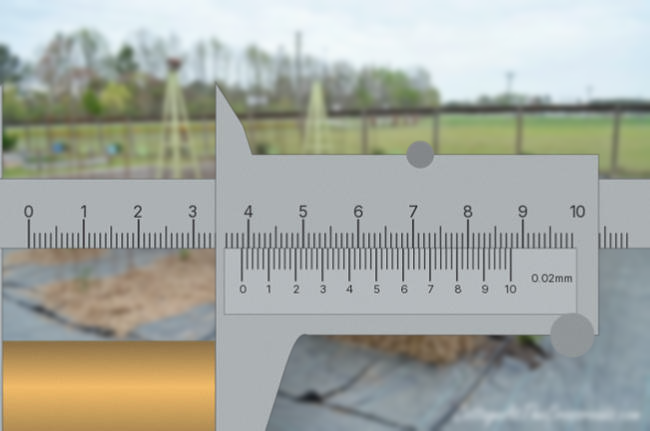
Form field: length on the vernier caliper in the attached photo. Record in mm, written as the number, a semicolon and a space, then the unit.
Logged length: 38.8; mm
